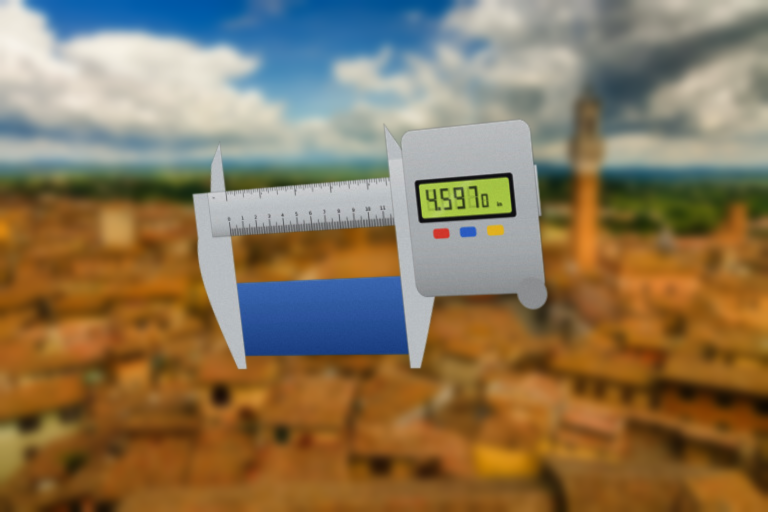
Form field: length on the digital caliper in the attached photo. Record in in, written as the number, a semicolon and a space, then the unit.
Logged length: 4.5970; in
